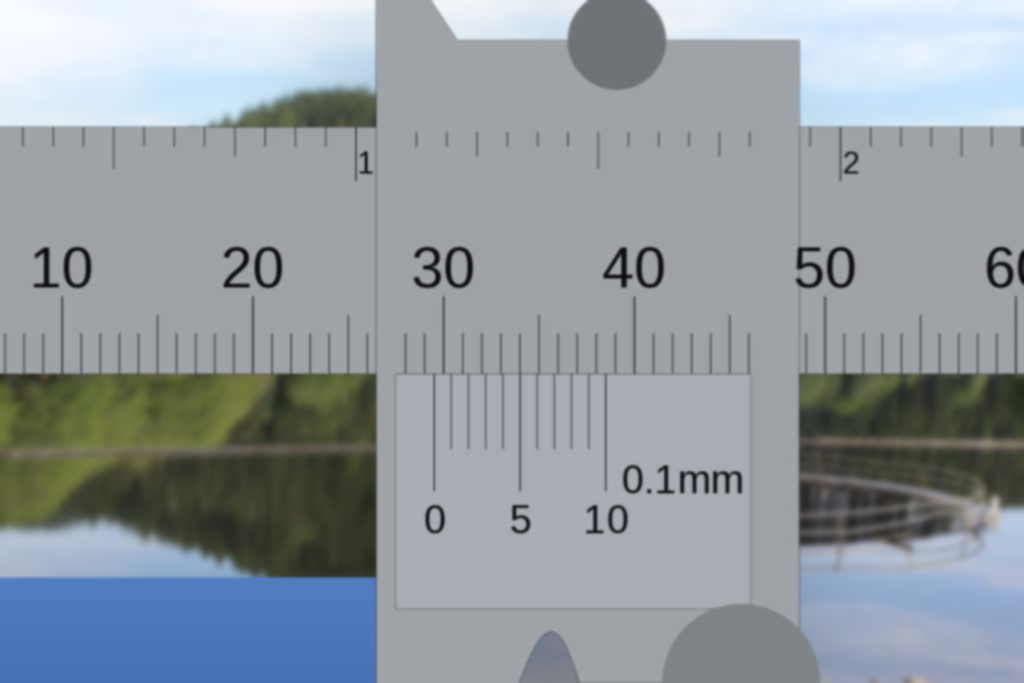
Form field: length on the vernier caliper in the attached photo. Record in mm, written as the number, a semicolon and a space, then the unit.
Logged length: 29.5; mm
